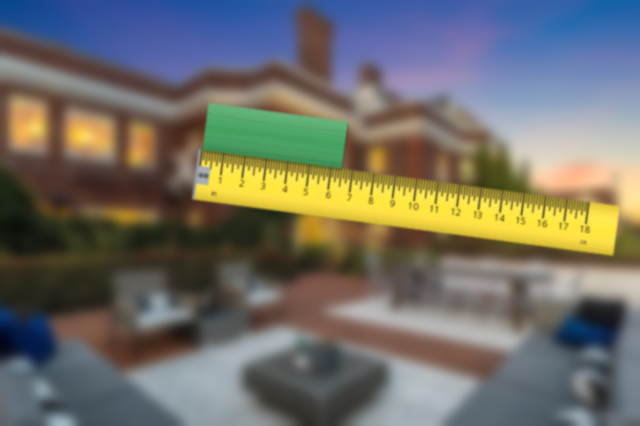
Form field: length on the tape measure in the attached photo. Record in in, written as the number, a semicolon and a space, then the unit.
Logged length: 6.5; in
